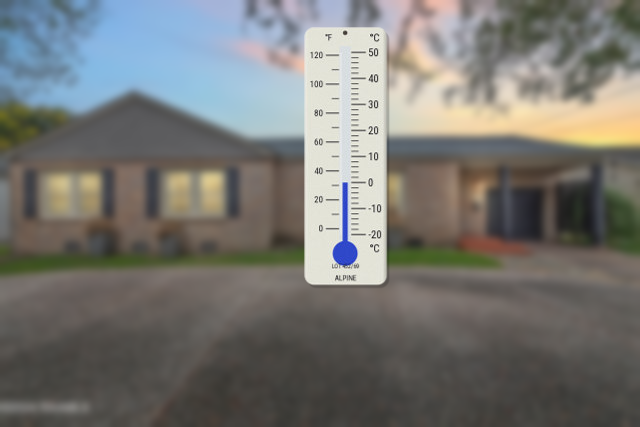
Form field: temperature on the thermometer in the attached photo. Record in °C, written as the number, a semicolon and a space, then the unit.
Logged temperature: 0; °C
